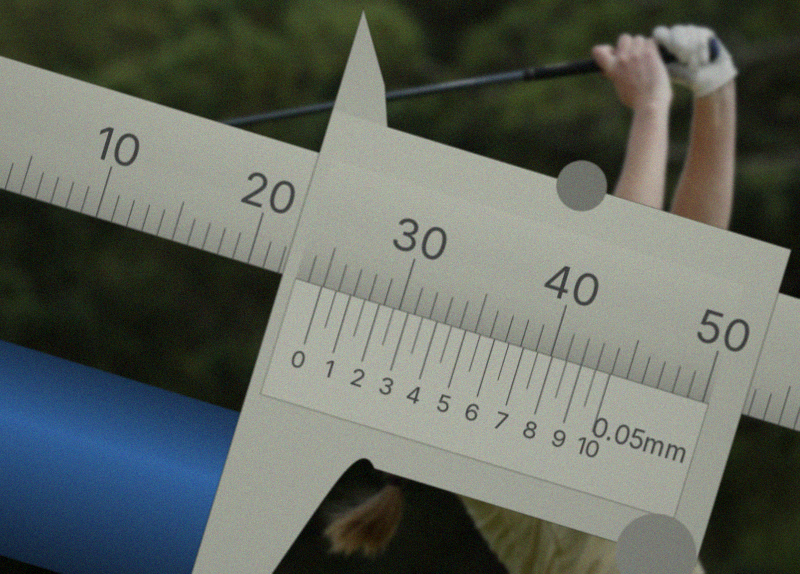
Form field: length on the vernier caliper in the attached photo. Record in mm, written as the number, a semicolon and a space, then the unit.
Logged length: 24.9; mm
